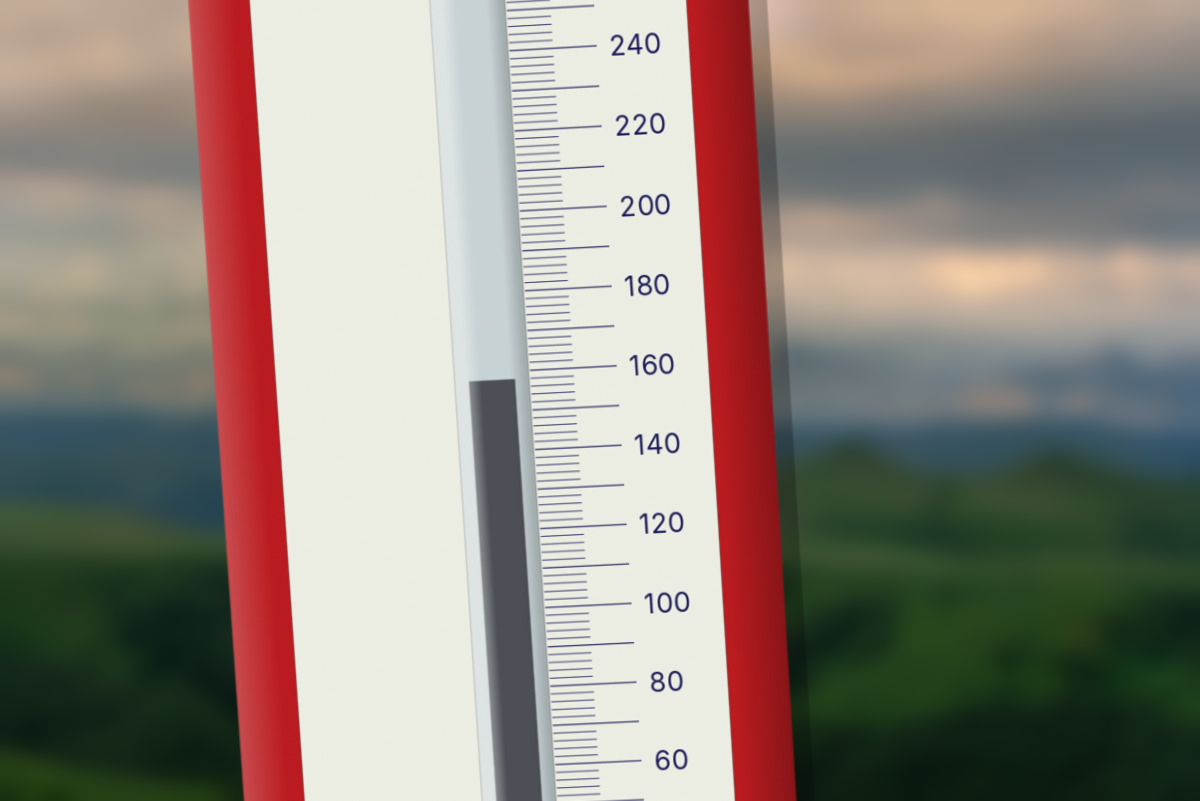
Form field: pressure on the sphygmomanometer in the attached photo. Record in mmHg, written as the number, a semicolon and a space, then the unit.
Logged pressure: 158; mmHg
